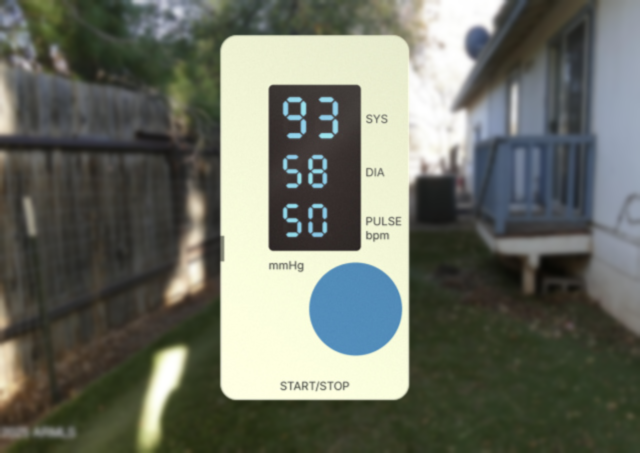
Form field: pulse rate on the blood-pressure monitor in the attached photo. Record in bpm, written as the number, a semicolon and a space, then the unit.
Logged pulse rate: 50; bpm
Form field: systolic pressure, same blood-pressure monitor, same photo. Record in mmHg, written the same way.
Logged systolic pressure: 93; mmHg
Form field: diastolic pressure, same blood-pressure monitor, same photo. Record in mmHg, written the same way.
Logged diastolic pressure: 58; mmHg
